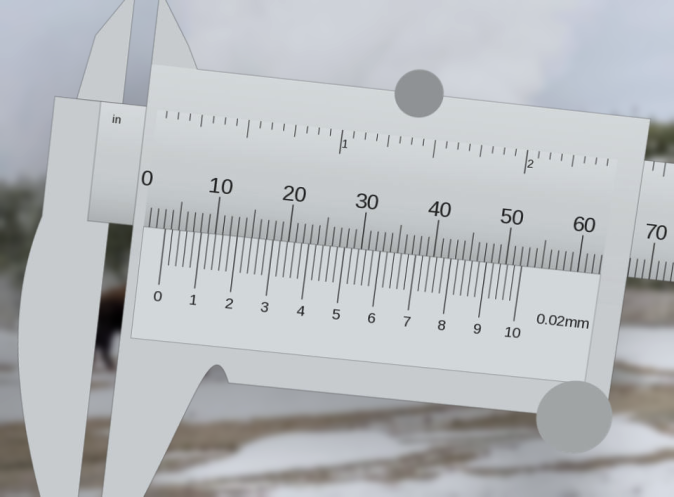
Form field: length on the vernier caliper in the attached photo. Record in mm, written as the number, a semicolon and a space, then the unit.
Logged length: 3.2; mm
